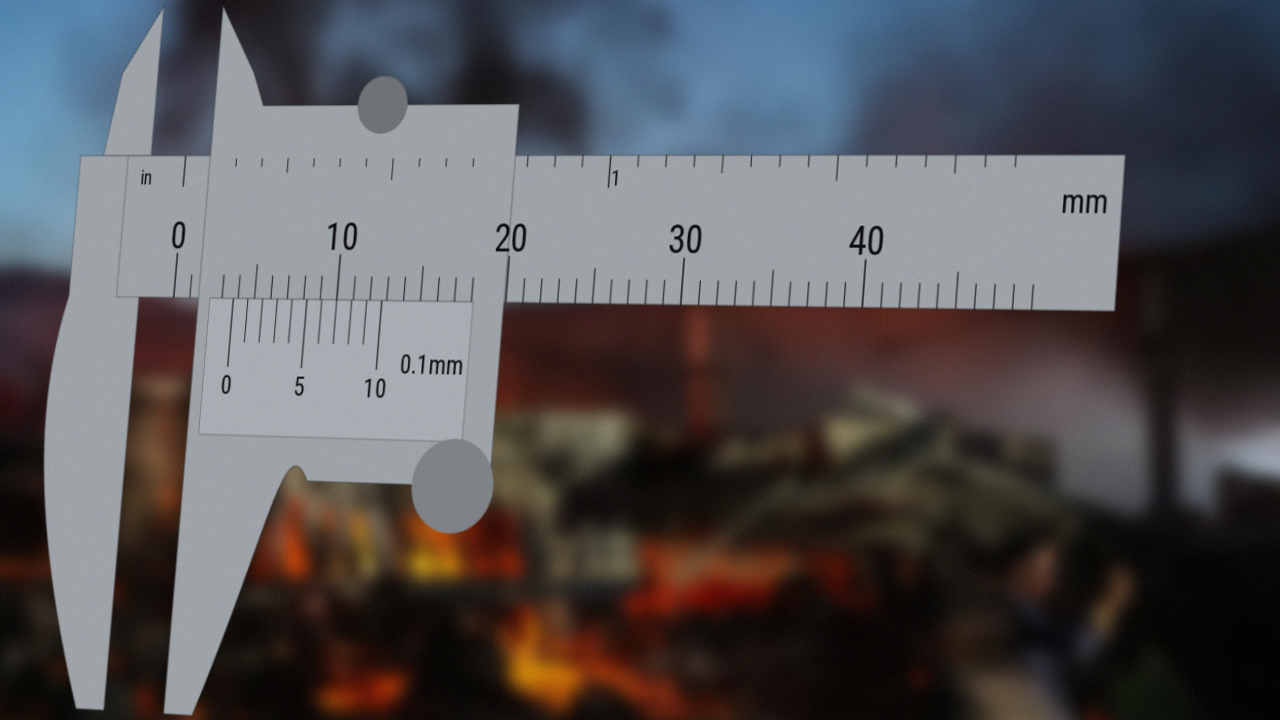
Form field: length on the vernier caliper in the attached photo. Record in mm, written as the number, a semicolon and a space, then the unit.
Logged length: 3.7; mm
